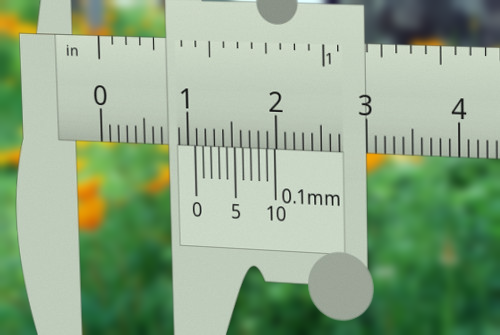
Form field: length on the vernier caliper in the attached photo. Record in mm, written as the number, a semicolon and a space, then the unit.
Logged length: 10.8; mm
